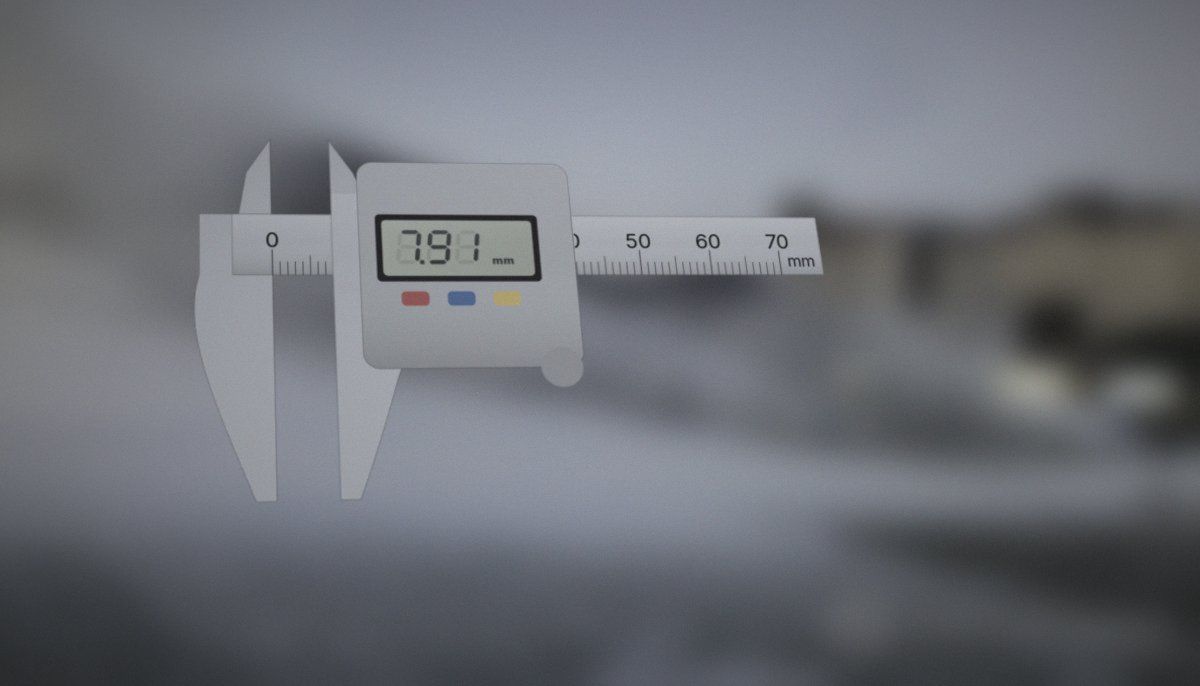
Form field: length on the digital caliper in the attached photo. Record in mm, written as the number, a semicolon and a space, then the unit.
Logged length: 7.91; mm
